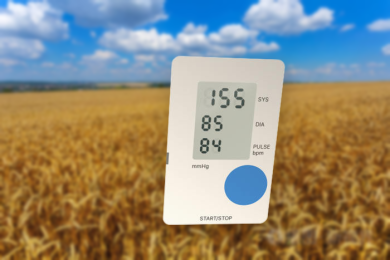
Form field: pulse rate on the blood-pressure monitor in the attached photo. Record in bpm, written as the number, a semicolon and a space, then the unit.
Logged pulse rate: 84; bpm
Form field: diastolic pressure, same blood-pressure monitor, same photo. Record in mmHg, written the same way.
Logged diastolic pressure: 85; mmHg
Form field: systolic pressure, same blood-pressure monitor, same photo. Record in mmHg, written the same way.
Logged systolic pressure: 155; mmHg
